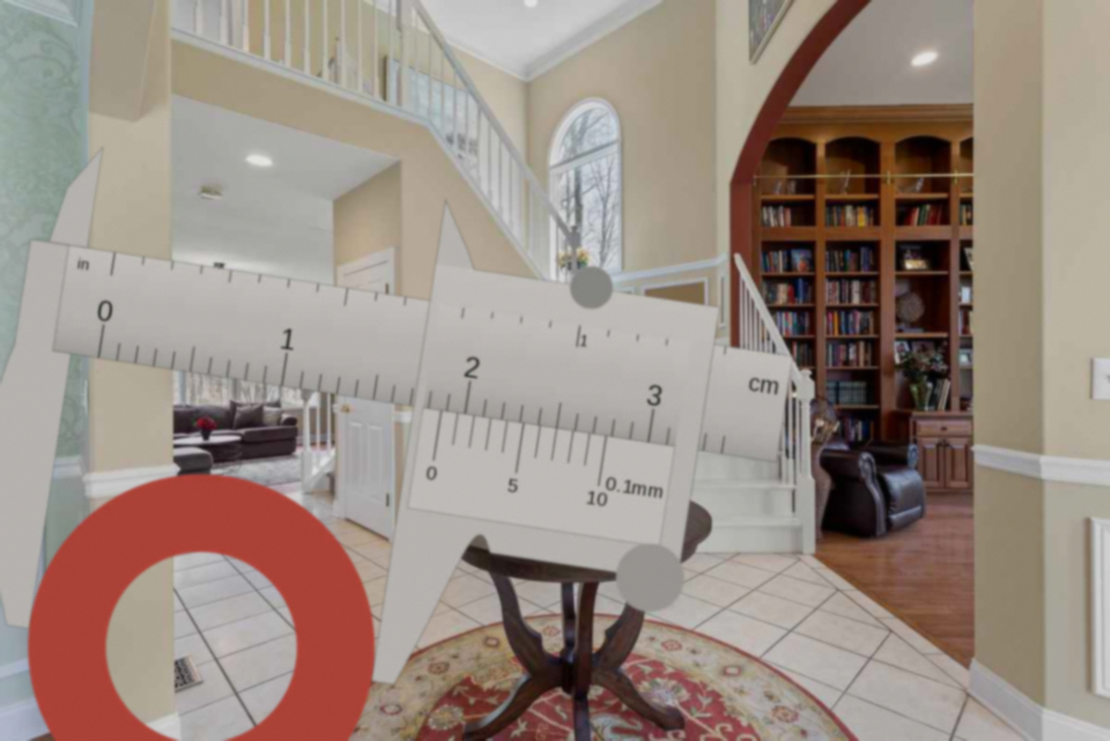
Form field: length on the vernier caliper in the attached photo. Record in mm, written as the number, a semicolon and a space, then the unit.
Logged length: 18.7; mm
